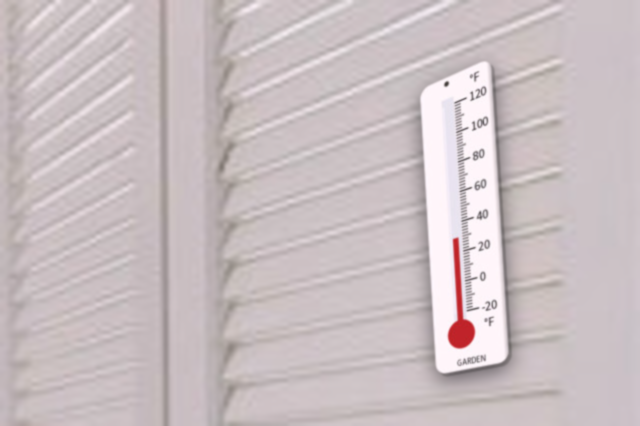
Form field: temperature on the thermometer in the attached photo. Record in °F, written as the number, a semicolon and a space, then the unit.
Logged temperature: 30; °F
